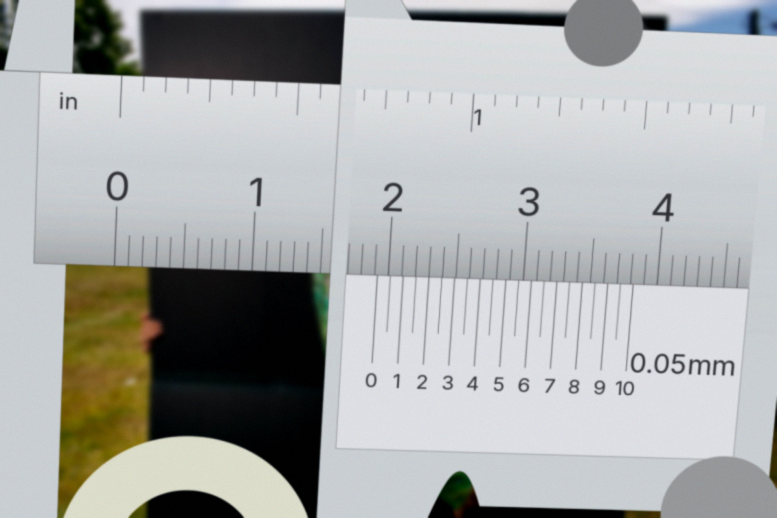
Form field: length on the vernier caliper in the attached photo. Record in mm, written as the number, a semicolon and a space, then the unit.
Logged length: 19.2; mm
